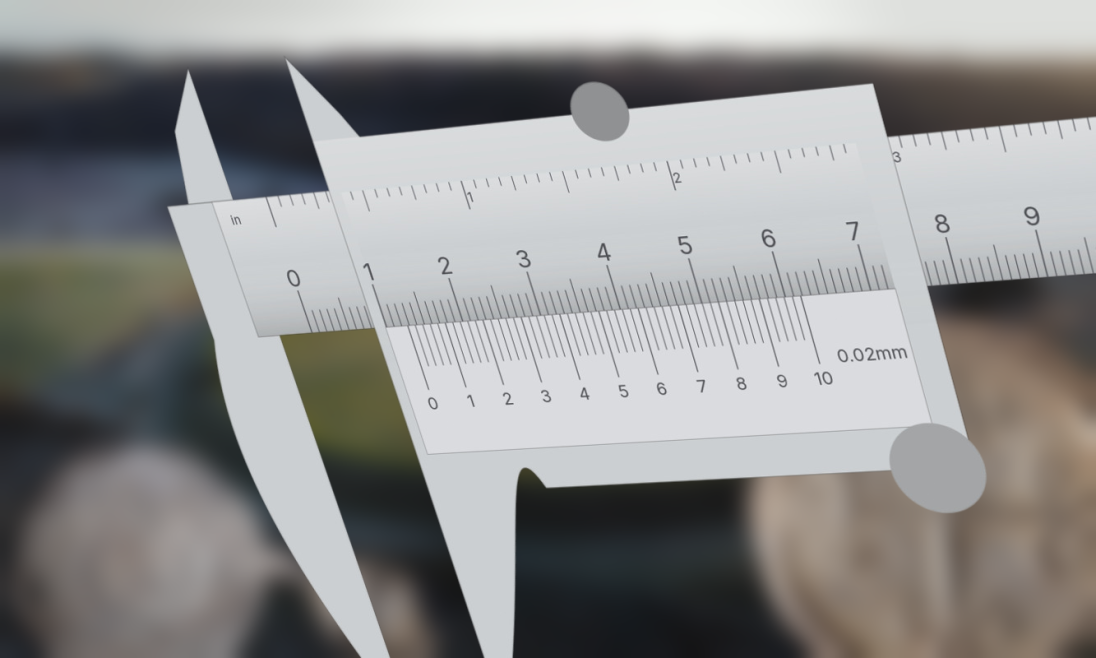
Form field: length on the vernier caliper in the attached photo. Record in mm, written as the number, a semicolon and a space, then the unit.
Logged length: 12.8; mm
